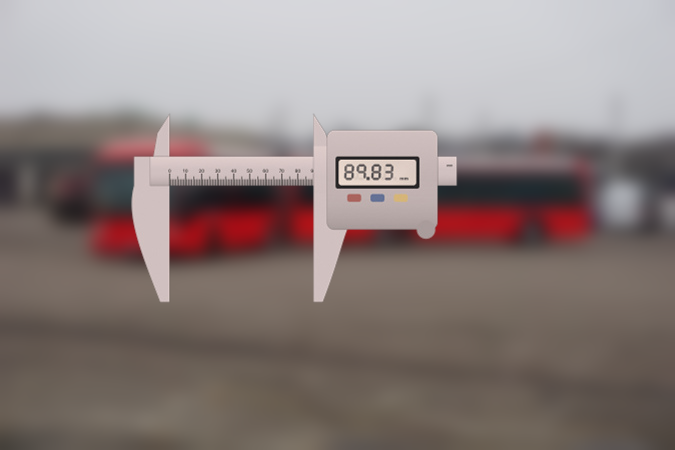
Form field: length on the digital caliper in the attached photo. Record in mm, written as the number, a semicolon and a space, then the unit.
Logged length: 89.83; mm
